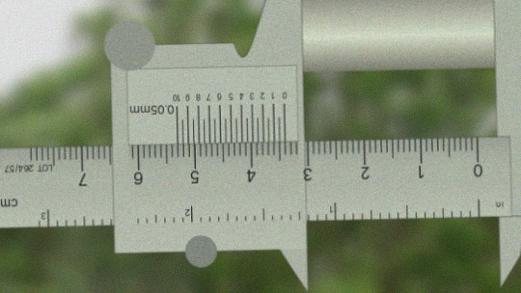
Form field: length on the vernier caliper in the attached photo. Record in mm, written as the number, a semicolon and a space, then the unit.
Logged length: 34.0; mm
